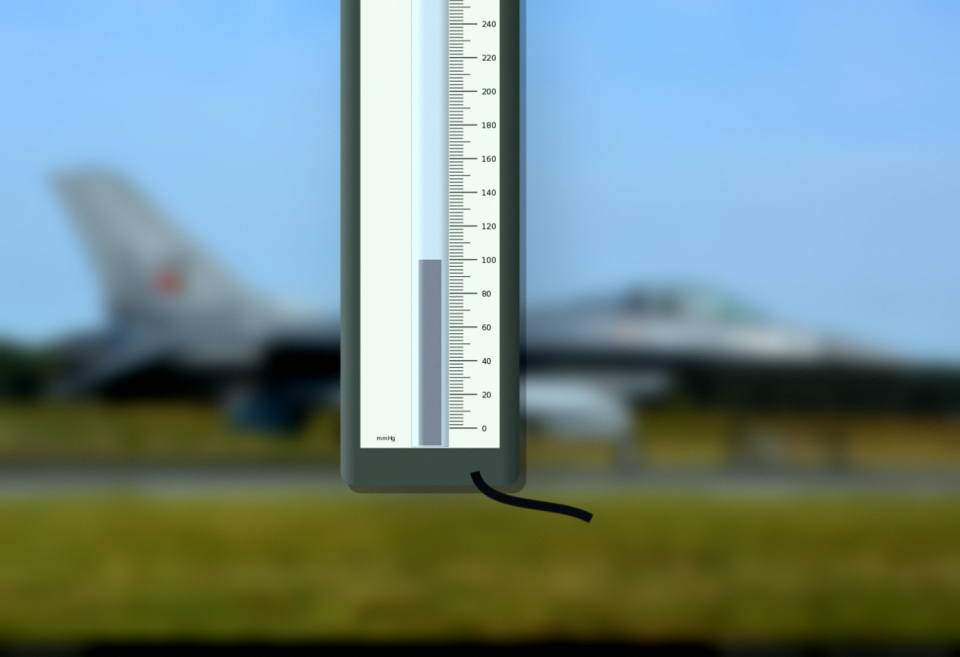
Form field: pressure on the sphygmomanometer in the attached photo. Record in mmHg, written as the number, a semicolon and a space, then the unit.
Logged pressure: 100; mmHg
